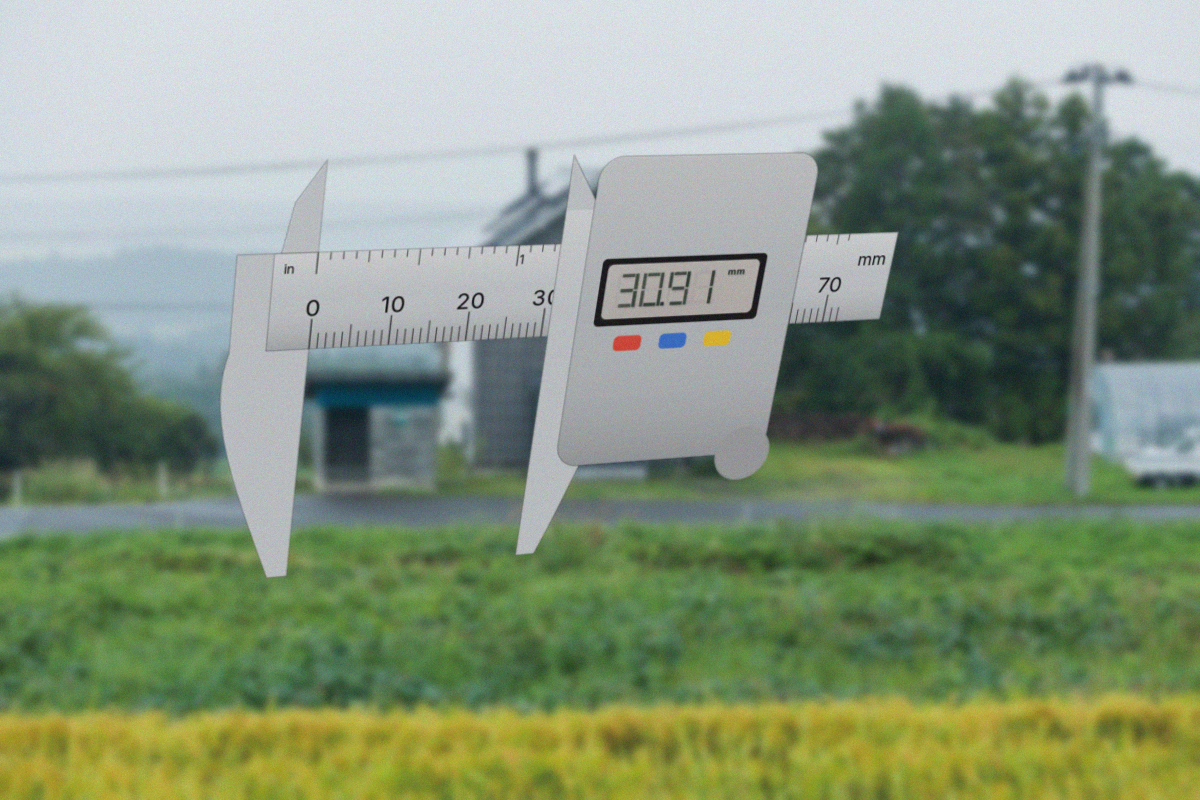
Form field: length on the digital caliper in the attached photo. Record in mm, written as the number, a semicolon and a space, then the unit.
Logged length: 30.91; mm
